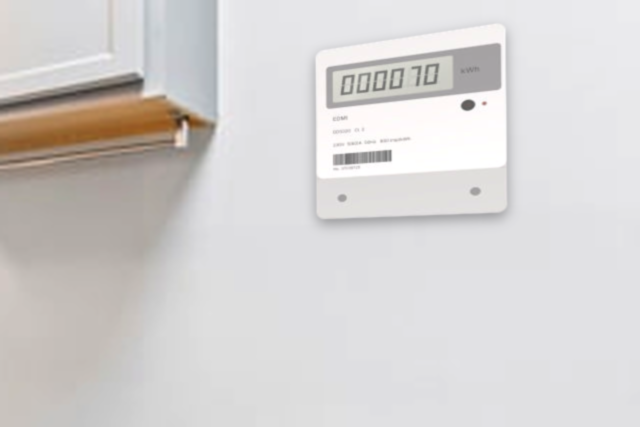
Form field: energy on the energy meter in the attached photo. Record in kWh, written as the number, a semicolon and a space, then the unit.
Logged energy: 70; kWh
